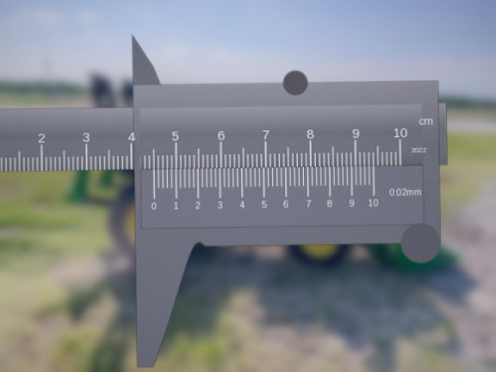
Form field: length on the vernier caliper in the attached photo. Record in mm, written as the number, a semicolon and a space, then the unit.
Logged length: 45.0; mm
